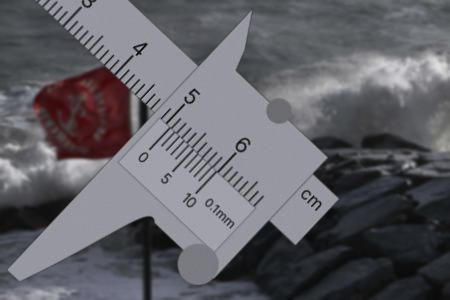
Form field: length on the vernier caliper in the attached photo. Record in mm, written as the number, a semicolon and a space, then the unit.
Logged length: 50.8; mm
